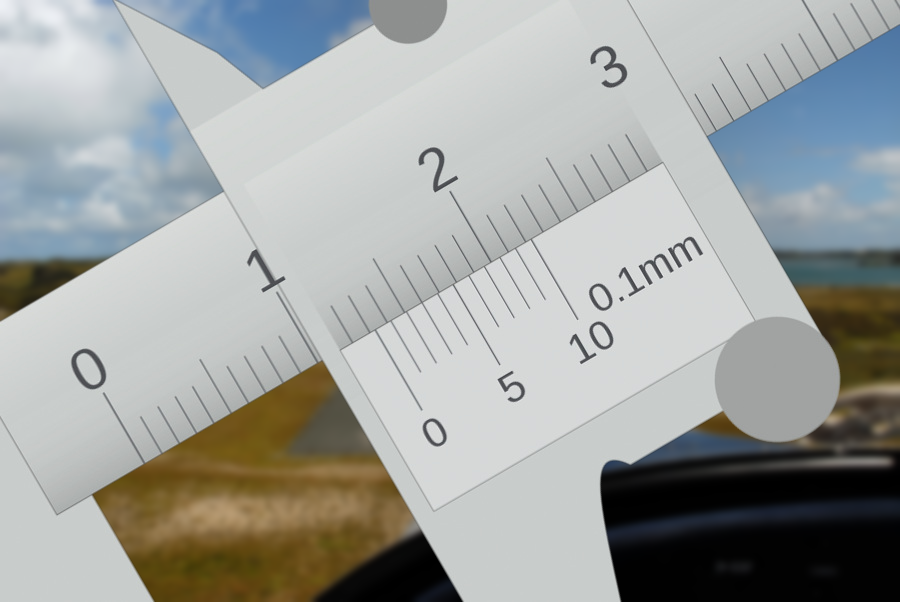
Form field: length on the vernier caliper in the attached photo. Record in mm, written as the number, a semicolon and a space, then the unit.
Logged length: 13.3; mm
